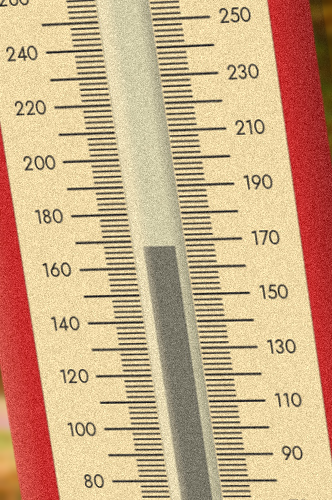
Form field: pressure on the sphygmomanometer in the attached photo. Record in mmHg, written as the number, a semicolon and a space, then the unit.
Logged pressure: 168; mmHg
